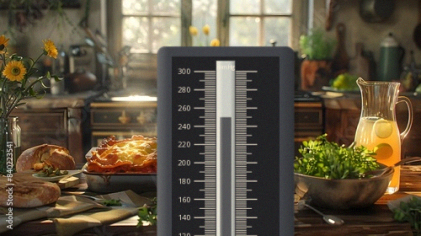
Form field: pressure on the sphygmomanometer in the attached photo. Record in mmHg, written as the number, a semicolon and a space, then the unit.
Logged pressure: 250; mmHg
